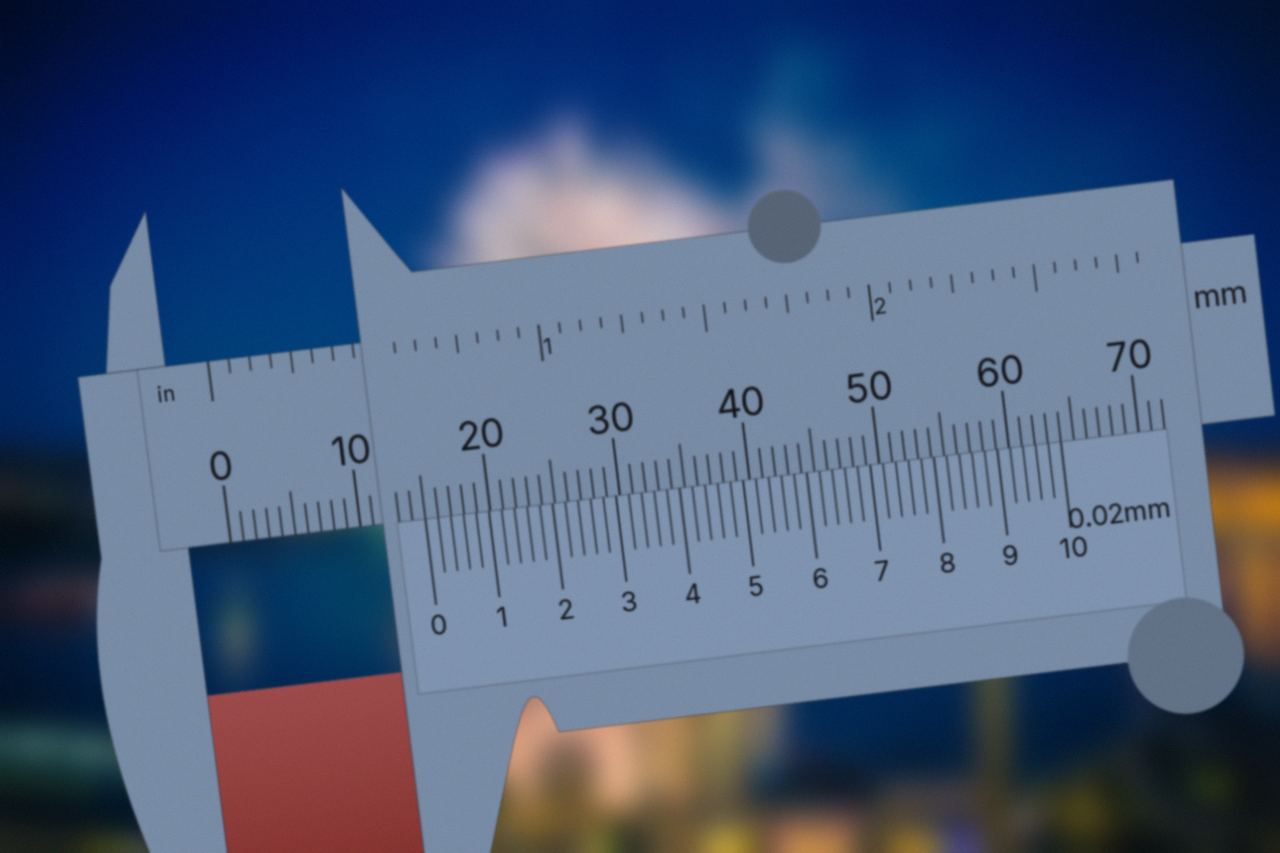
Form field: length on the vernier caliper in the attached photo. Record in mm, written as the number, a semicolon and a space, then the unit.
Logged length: 15.0; mm
